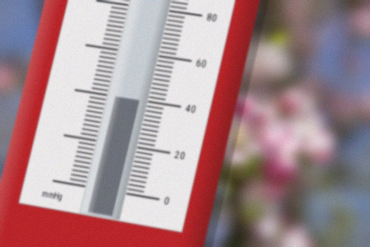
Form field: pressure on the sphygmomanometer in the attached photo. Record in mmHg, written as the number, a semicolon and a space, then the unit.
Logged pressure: 40; mmHg
